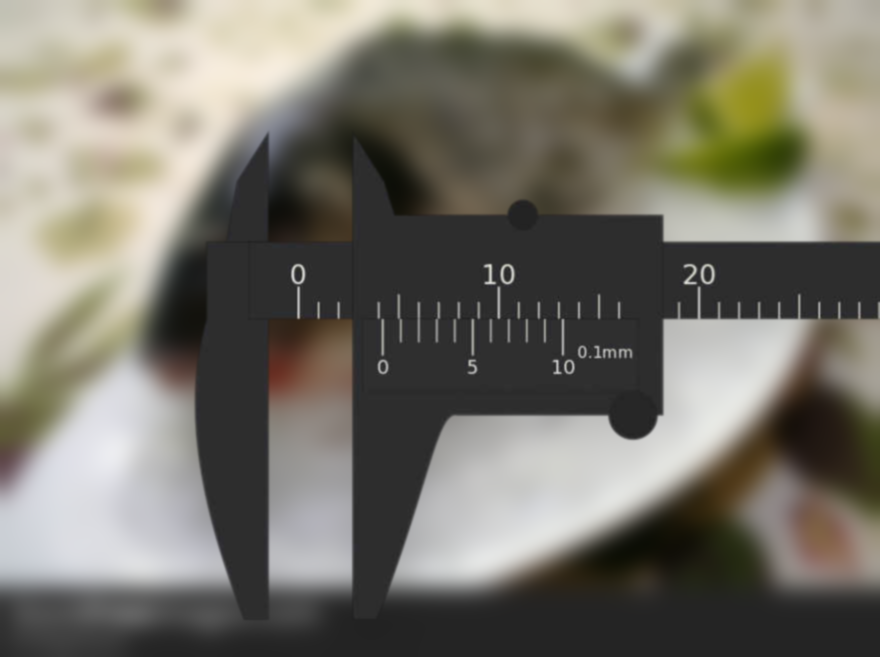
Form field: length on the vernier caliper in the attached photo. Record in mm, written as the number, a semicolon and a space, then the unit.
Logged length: 4.2; mm
